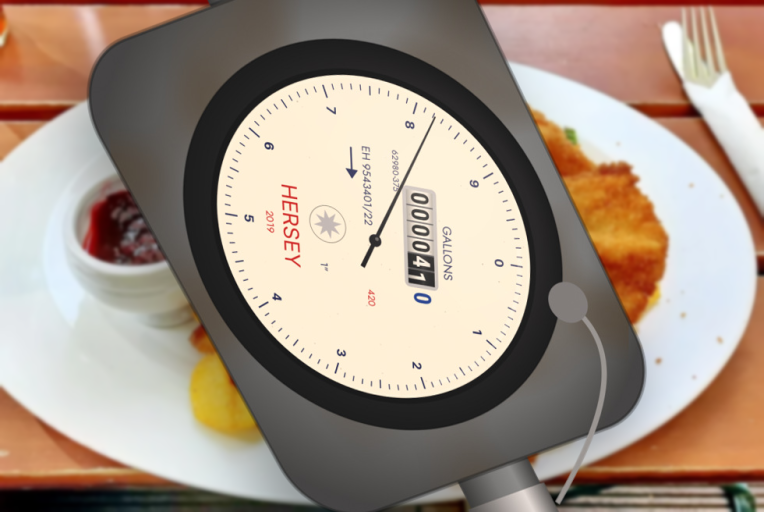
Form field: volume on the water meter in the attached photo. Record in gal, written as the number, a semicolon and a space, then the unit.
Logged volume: 408.2; gal
